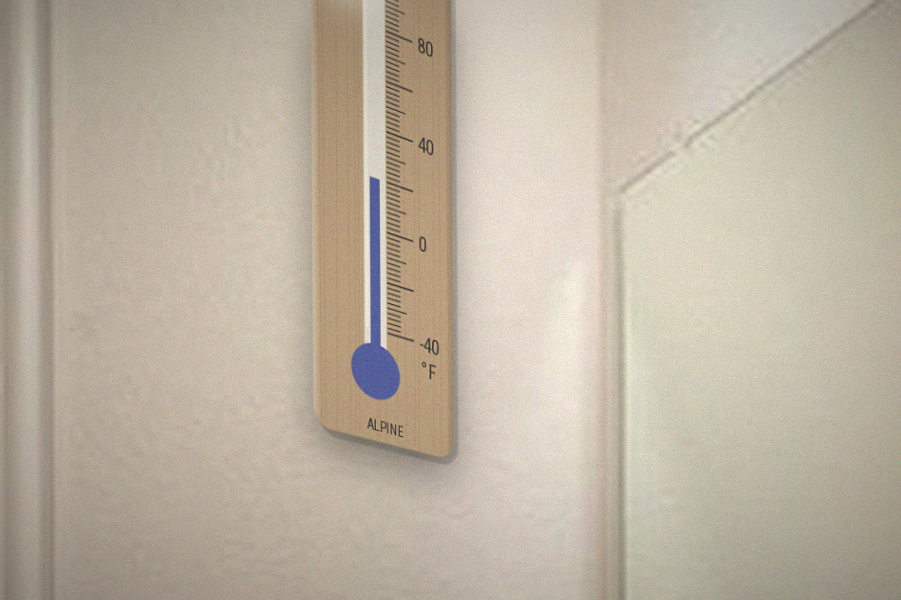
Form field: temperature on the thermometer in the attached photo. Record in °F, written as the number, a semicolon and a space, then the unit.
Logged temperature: 20; °F
